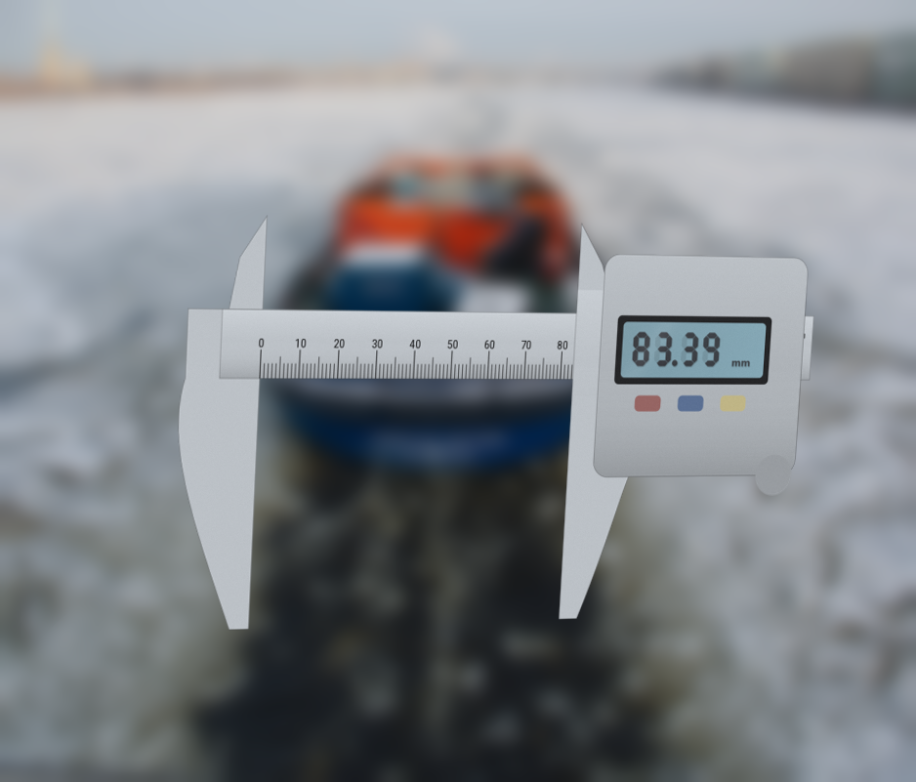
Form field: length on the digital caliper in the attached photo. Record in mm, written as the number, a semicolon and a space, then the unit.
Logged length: 83.39; mm
